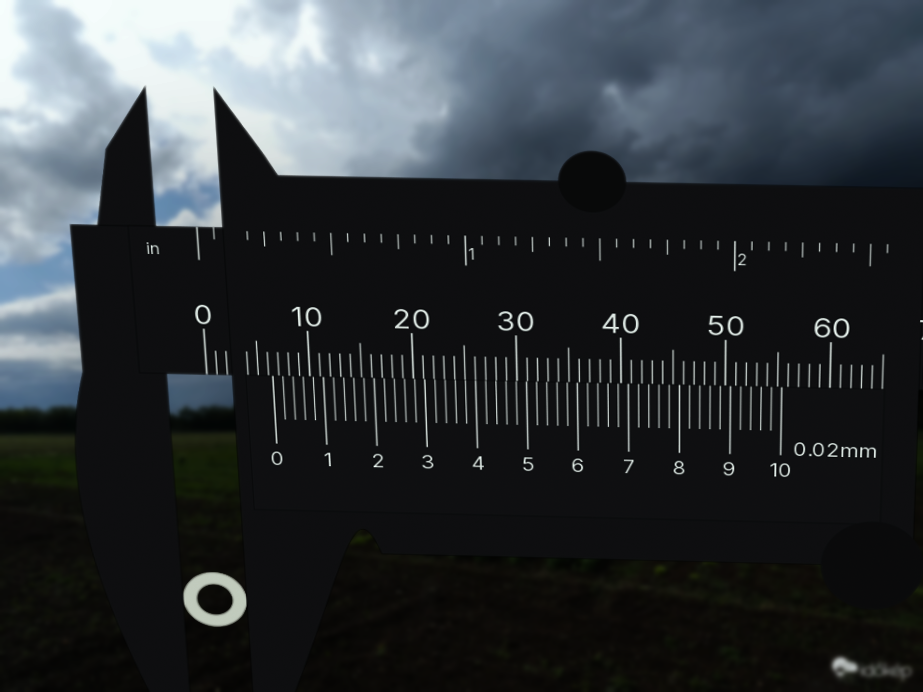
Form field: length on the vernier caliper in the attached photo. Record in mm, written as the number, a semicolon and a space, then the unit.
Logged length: 6.4; mm
